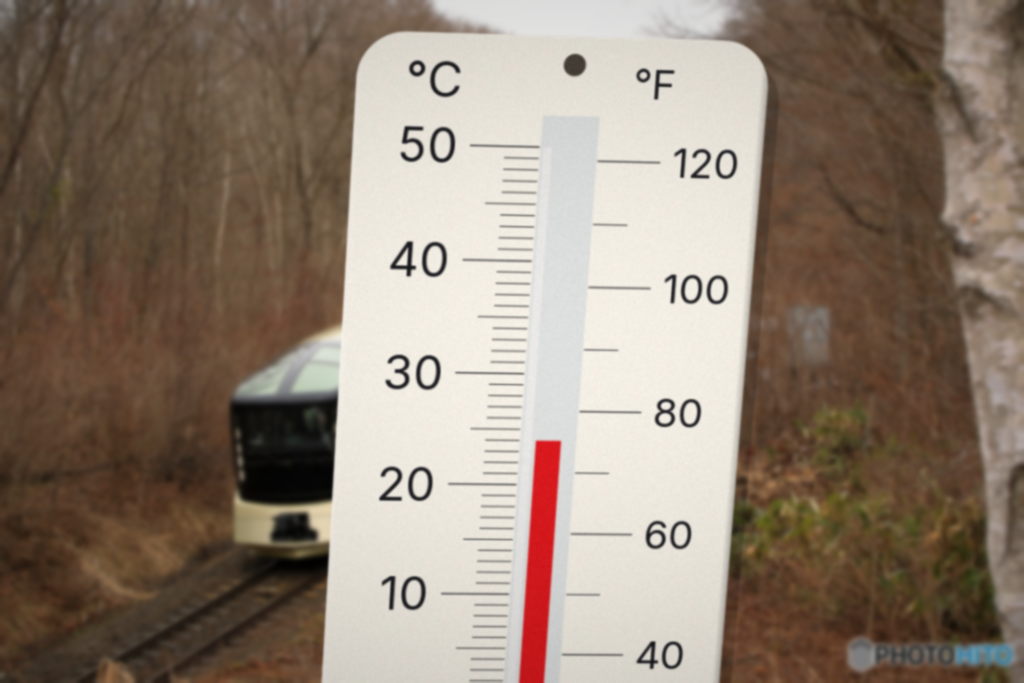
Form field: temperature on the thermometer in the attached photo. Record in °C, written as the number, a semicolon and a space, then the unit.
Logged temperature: 24; °C
